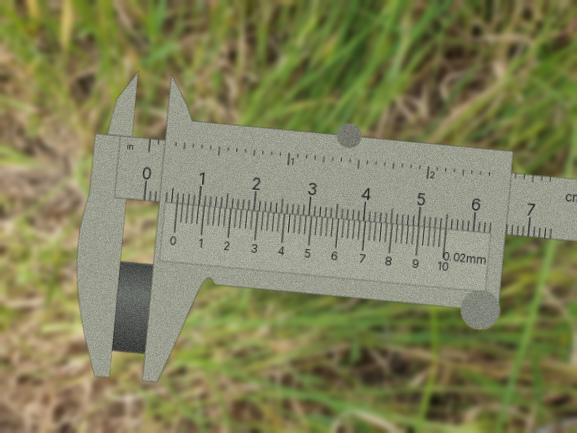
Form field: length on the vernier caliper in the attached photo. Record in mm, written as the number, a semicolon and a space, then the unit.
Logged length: 6.0; mm
